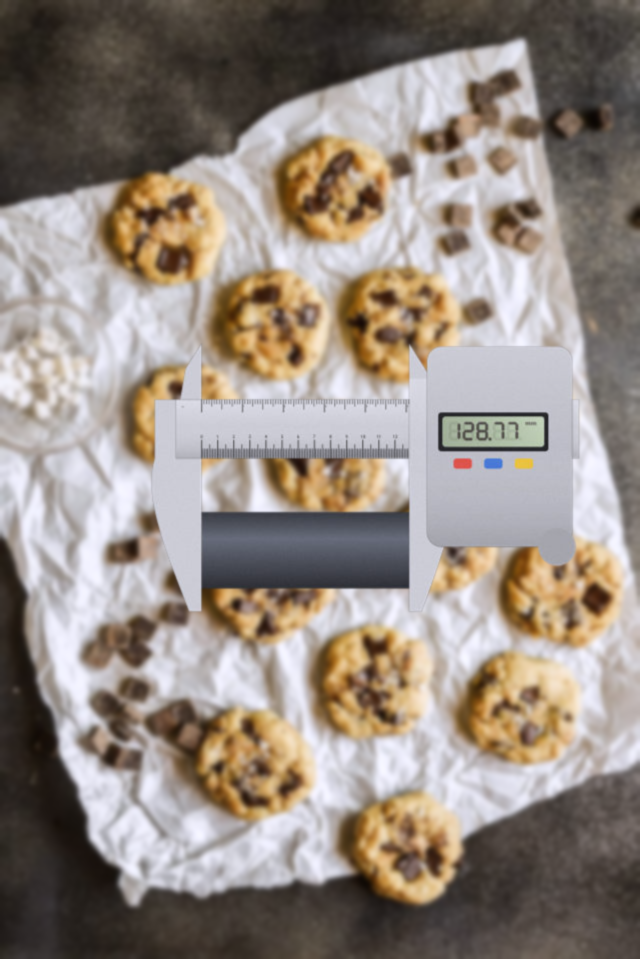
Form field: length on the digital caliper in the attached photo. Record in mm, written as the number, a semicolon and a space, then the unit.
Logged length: 128.77; mm
